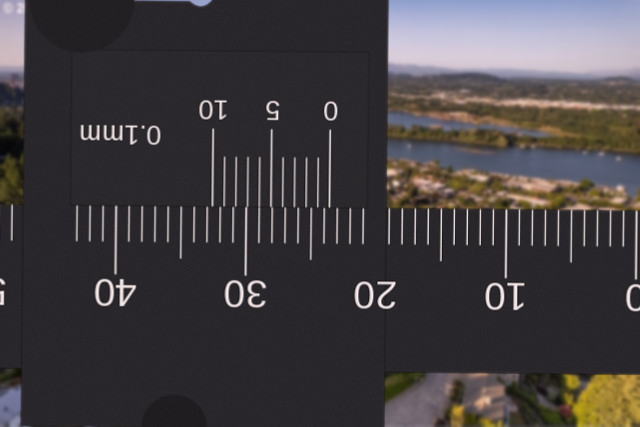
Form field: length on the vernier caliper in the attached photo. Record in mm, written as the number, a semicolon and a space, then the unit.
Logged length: 23.6; mm
